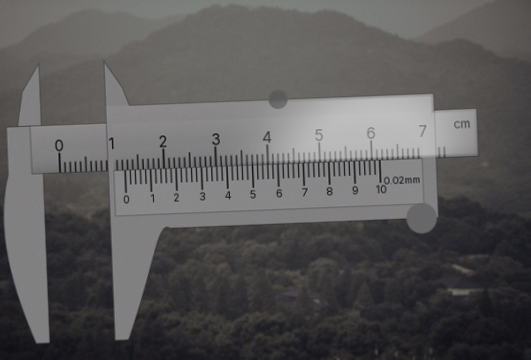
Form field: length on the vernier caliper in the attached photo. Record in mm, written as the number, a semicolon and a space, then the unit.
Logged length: 12.5; mm
